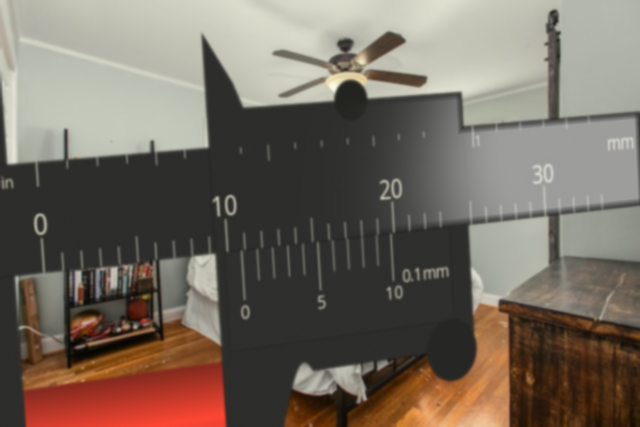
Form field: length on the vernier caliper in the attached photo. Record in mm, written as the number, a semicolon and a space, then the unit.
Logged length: 10.8; mm
